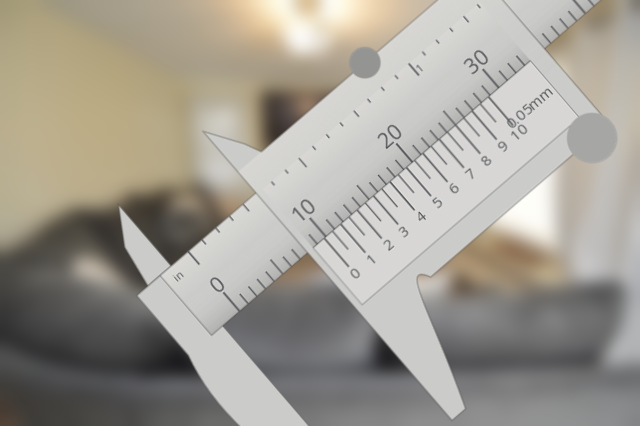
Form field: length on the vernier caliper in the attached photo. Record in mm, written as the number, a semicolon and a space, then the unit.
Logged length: 9.8; mm
